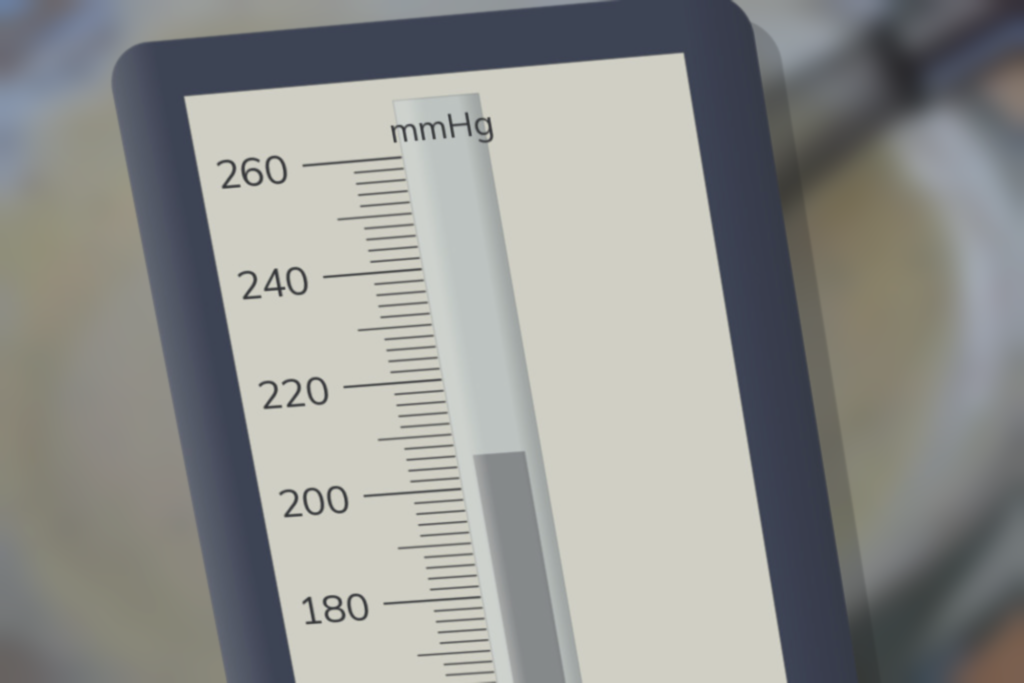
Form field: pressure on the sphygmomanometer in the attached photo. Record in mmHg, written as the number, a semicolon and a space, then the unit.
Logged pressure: 206; mmHg
